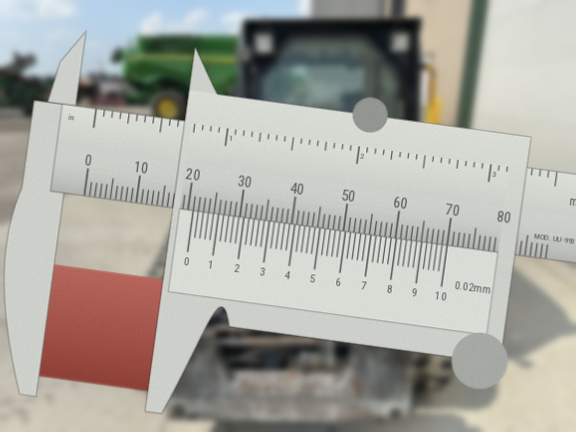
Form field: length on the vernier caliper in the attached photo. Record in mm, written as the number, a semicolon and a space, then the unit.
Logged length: 21.0; mm
